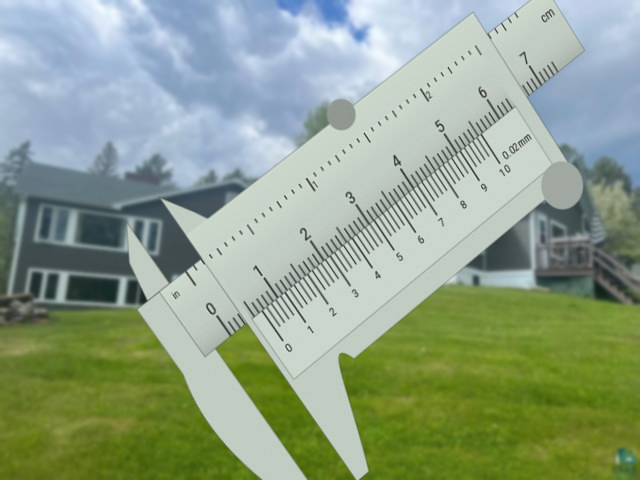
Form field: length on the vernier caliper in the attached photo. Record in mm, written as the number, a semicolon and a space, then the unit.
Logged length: 6.6; mm
